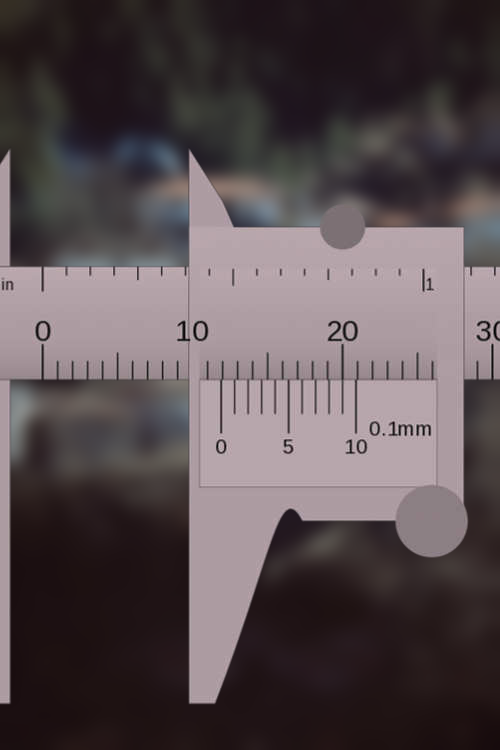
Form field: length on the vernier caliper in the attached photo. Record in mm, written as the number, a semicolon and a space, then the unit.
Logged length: 11.9; mm
